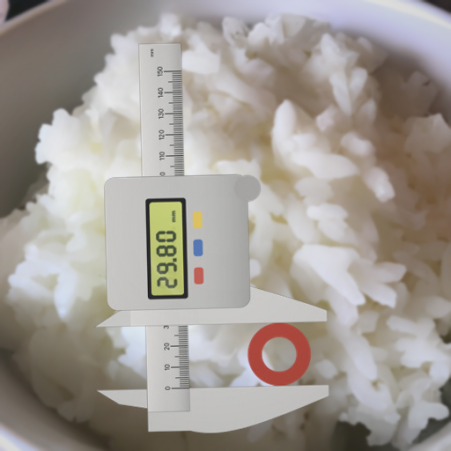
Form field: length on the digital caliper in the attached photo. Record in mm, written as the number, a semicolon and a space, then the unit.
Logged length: 29.80; mm
